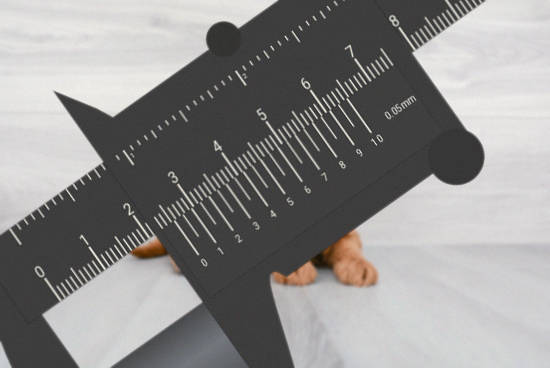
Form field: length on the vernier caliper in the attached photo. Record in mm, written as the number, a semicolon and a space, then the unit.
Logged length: 25.6; mm
